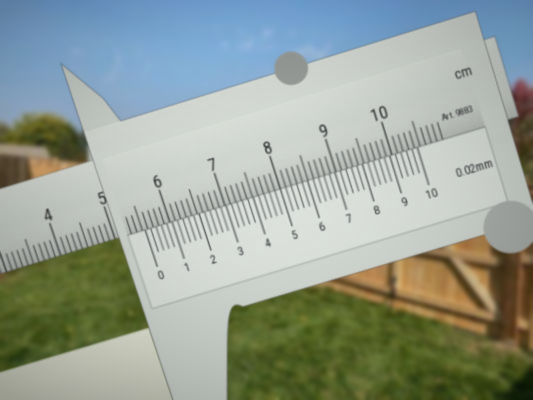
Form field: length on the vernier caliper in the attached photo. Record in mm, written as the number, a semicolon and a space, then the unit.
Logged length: 55.5; mm
